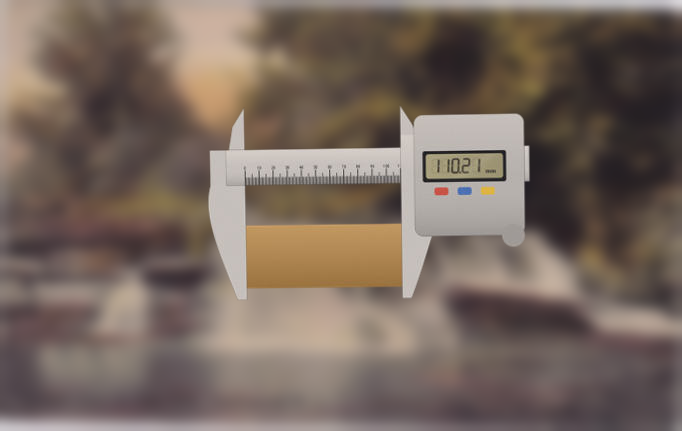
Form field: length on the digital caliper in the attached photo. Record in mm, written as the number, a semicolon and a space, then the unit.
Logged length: 110.21; mm
